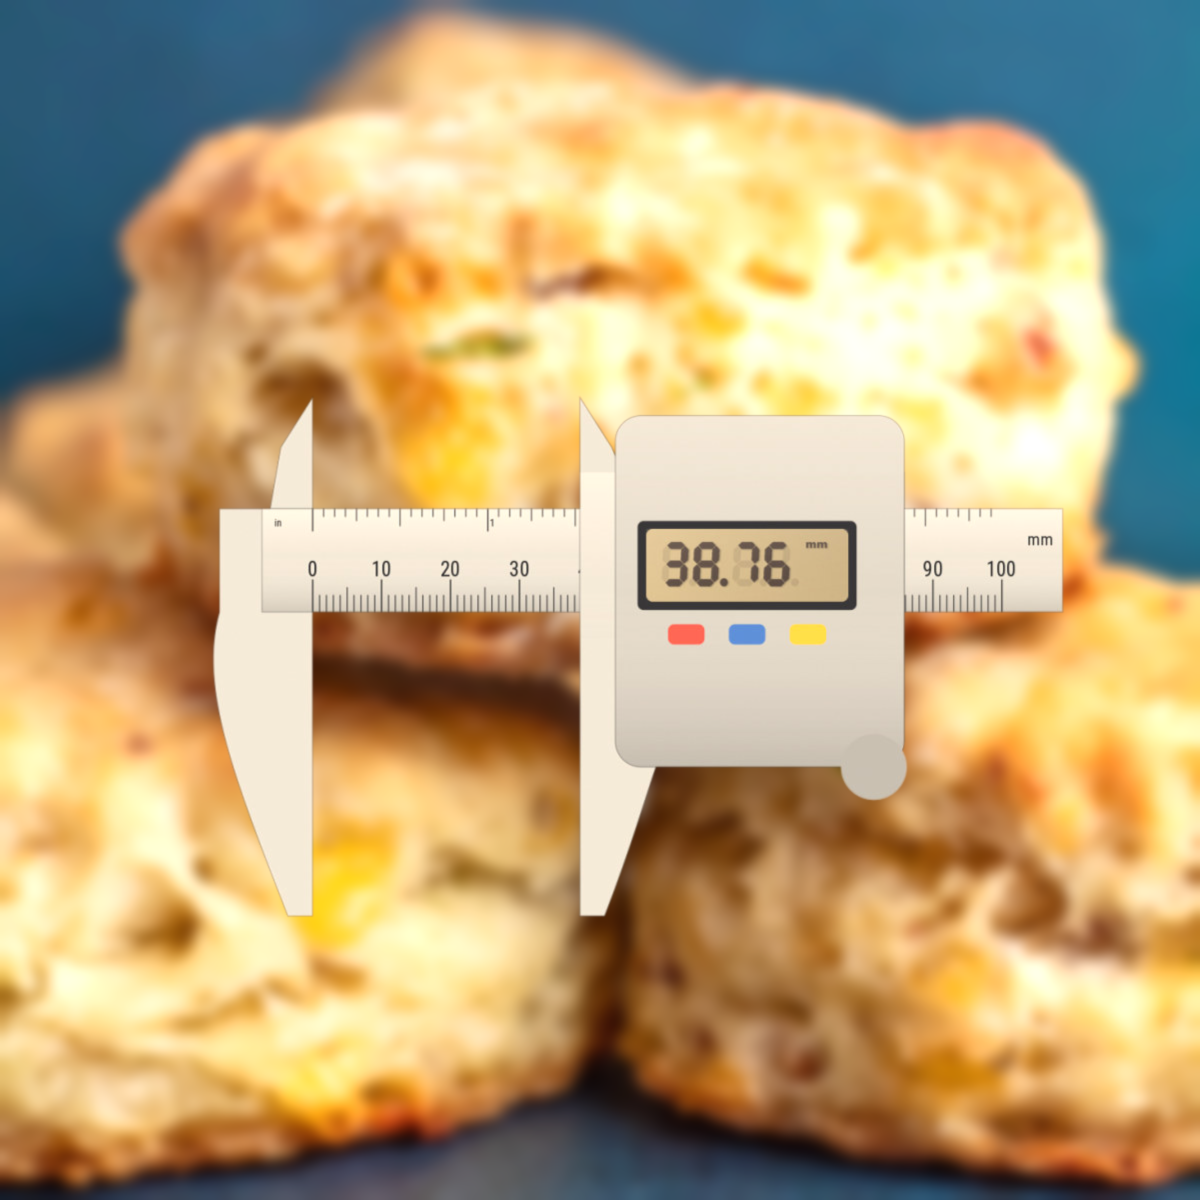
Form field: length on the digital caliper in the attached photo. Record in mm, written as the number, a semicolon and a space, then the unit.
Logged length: 38.76; mm
